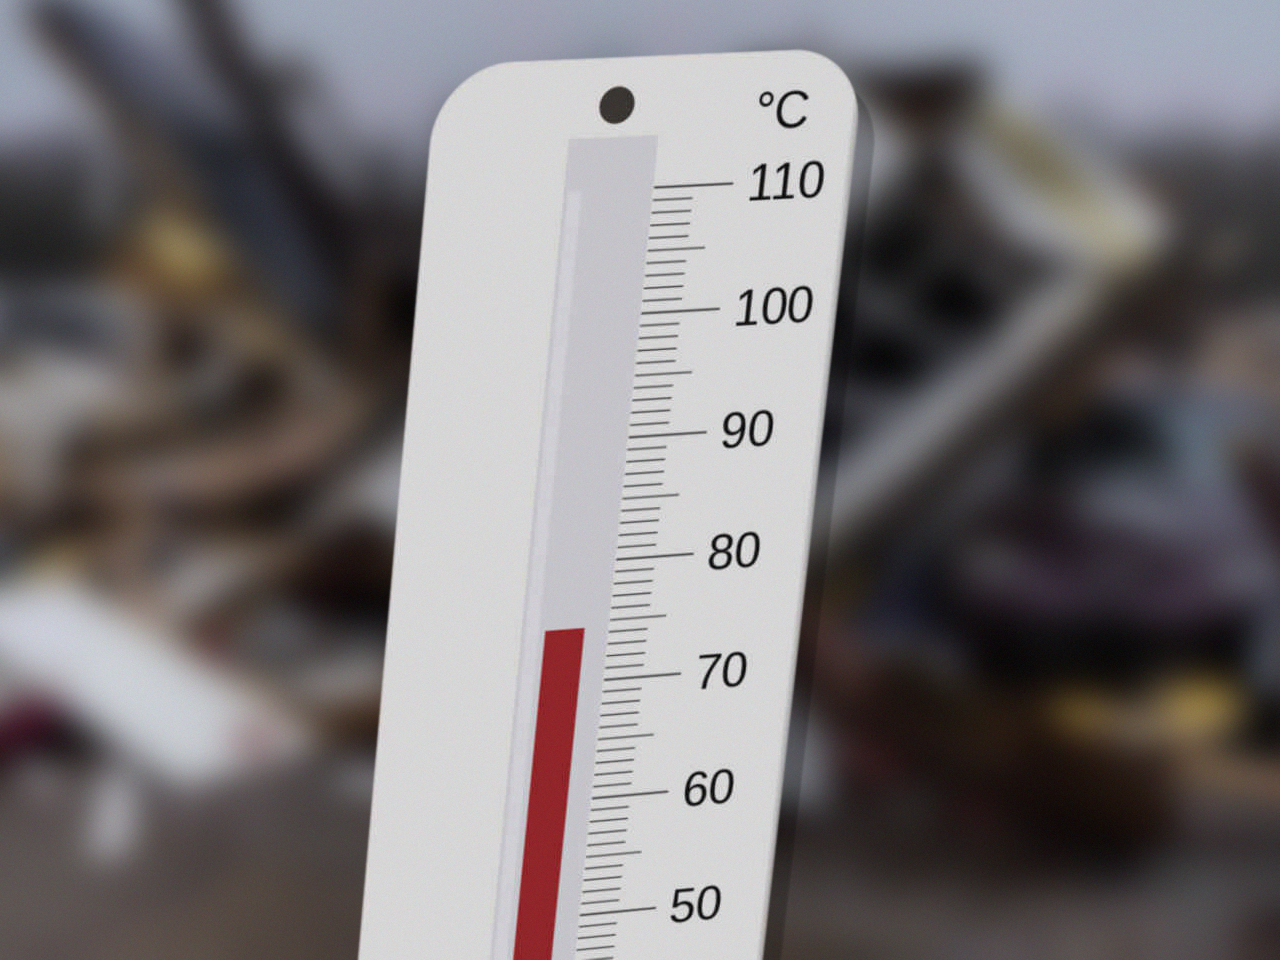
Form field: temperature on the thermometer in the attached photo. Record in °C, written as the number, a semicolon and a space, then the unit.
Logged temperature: 74.5; °C
